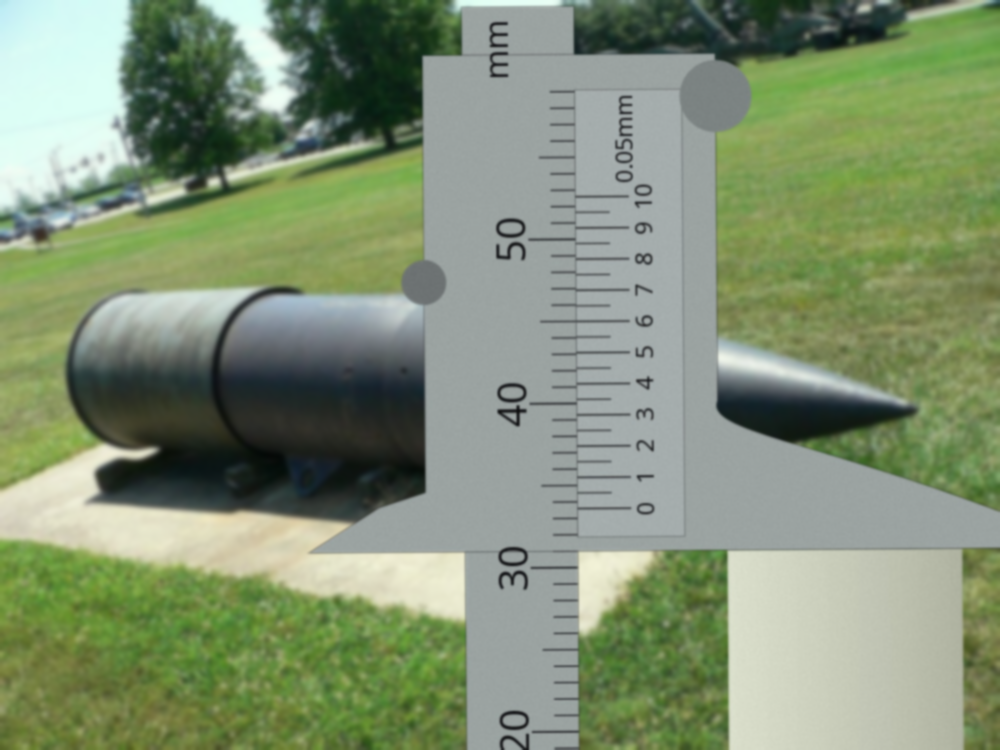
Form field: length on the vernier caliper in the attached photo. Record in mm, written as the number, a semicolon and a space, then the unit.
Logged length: 33.6; mm
